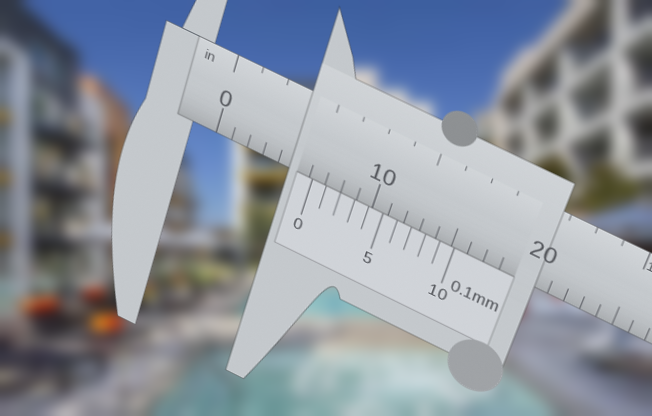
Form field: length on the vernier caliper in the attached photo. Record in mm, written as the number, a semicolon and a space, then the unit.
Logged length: 6.2; mm
